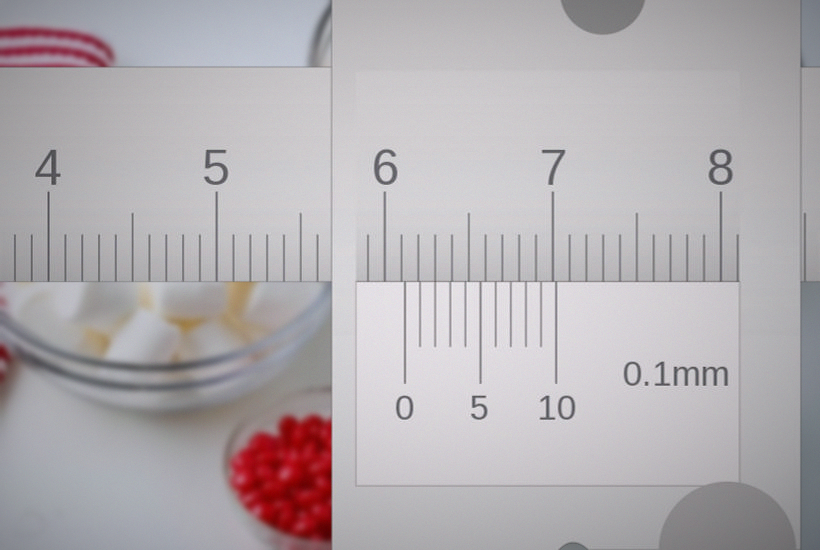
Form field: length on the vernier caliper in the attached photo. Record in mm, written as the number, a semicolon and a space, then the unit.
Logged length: 61.2; mm
